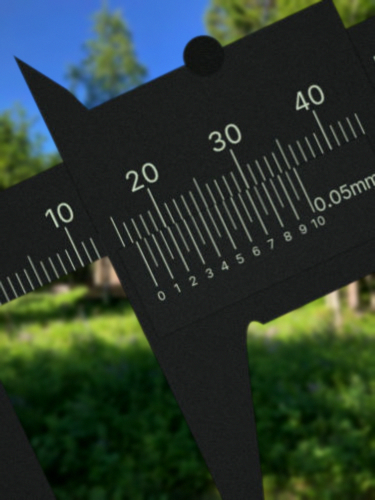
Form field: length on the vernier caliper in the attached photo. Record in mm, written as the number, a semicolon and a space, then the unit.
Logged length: 16.4; mm
